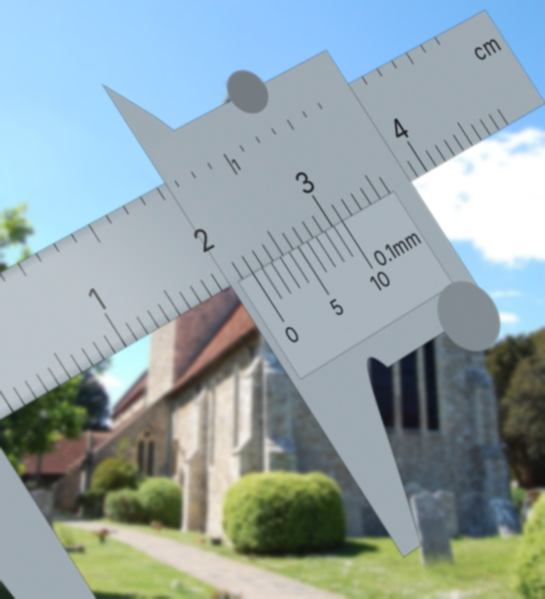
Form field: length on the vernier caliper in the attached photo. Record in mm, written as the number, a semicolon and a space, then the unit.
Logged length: 22.0; mm
